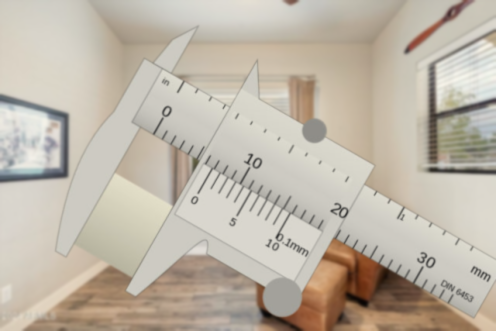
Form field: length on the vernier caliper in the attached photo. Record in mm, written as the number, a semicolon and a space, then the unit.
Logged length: 6.8; mm
